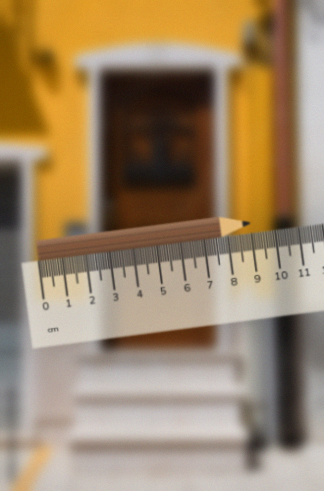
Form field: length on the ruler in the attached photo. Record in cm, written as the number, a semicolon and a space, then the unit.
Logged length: 9; cm
